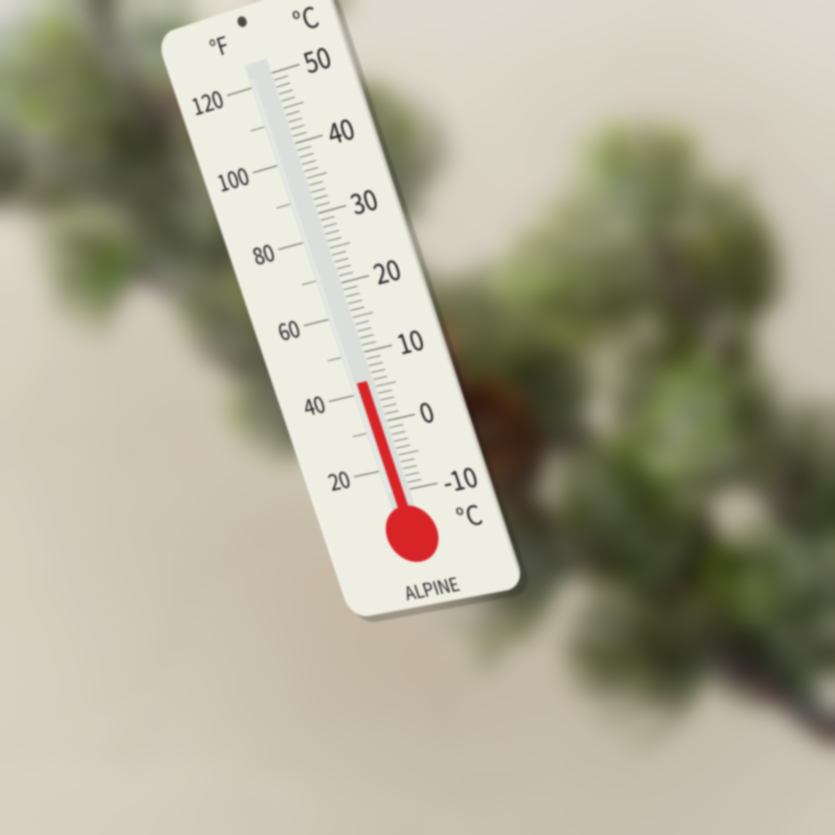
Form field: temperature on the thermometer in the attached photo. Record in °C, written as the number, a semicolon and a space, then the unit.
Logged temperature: 6; °C
